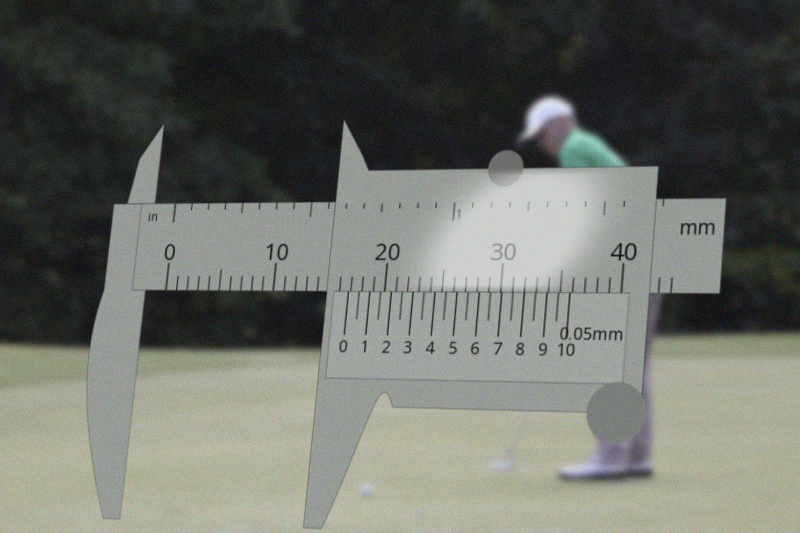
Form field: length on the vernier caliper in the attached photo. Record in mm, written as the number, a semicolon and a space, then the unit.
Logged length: 16.8; mm
